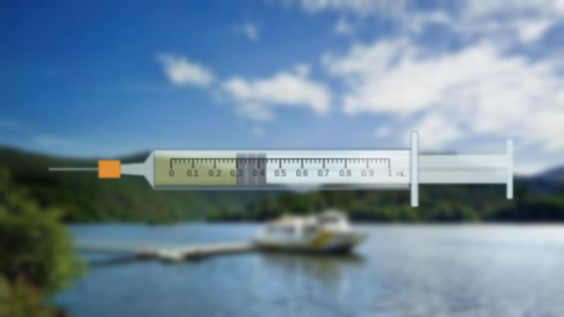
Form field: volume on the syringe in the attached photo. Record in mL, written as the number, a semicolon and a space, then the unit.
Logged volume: 0.3; mL
